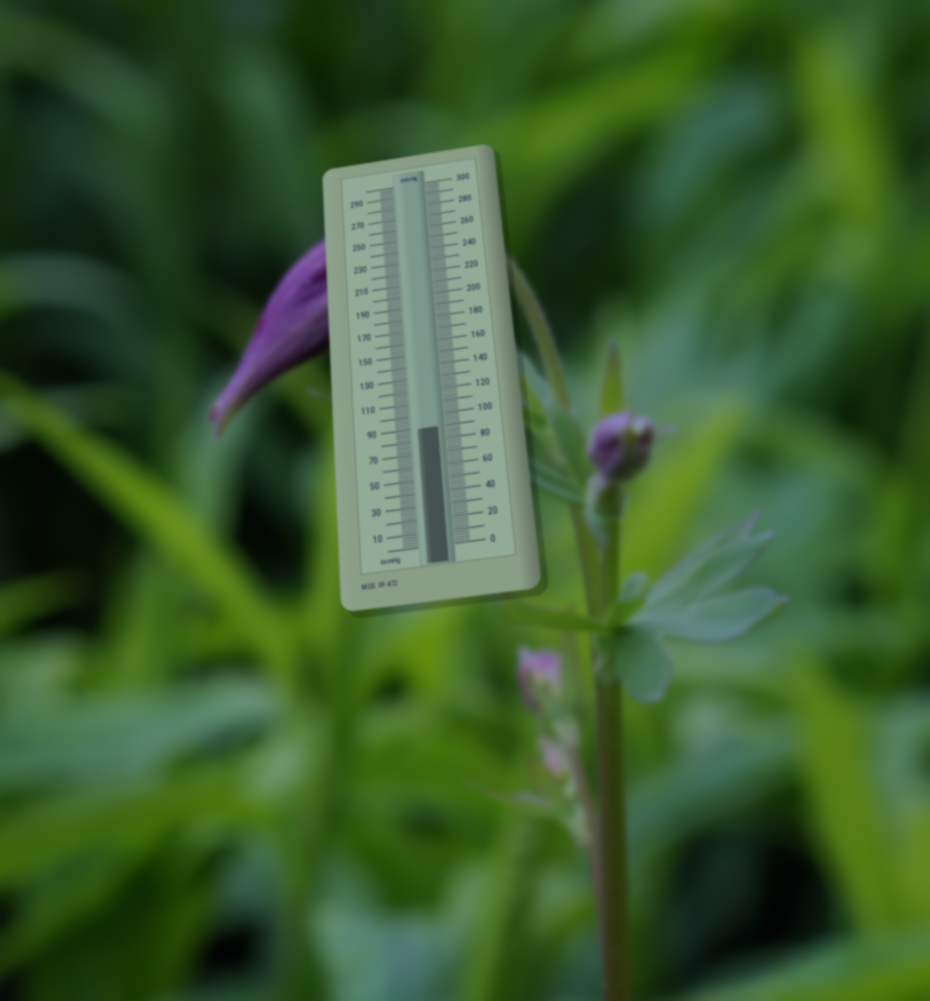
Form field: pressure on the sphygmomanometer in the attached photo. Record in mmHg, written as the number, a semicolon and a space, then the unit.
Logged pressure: 90; mmHg
